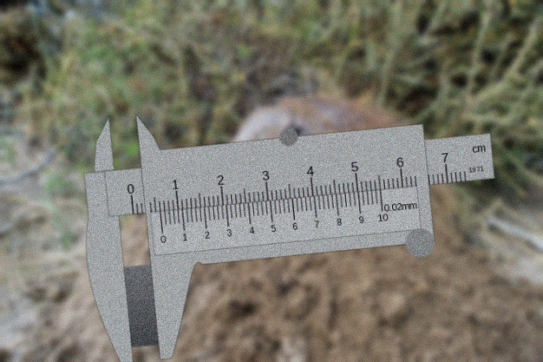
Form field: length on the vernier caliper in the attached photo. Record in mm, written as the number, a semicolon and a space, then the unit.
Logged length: 6.0; mm
